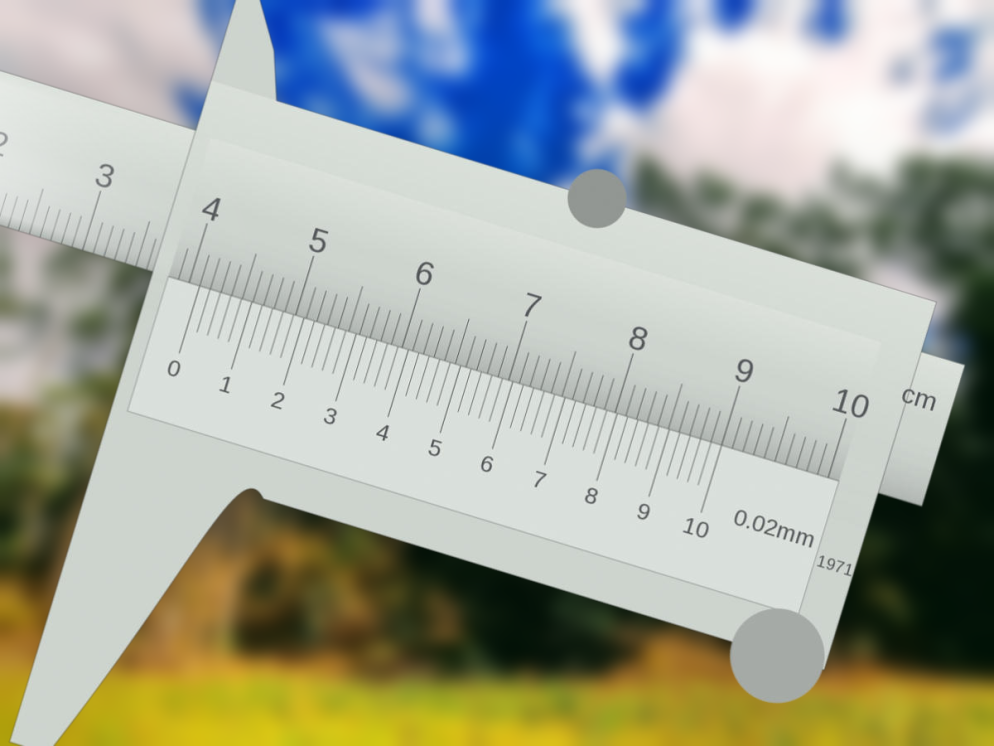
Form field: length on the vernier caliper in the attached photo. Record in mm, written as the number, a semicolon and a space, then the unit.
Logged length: 41.0; mm
